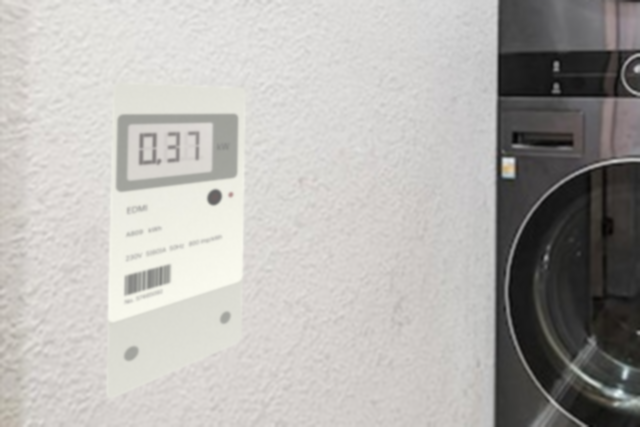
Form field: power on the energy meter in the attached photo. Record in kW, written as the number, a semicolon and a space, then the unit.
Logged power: 0.37; kW
